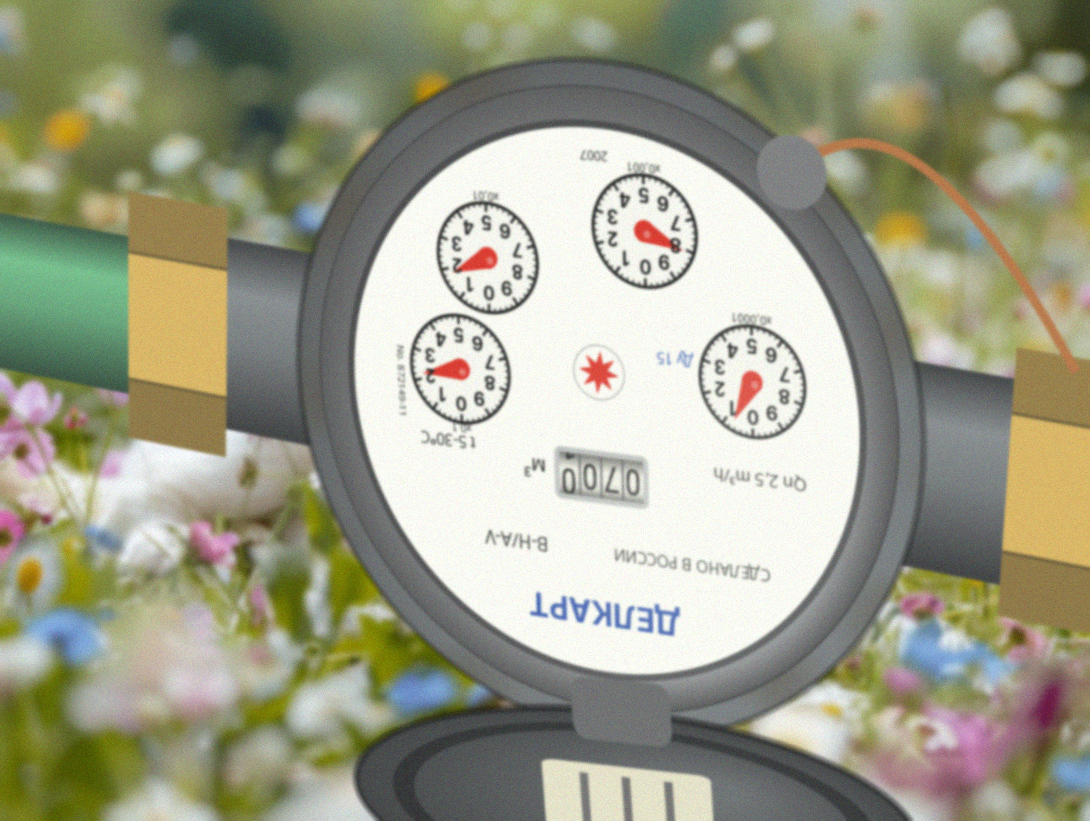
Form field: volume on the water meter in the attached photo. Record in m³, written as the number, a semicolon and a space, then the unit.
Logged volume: 700.2180; m³
